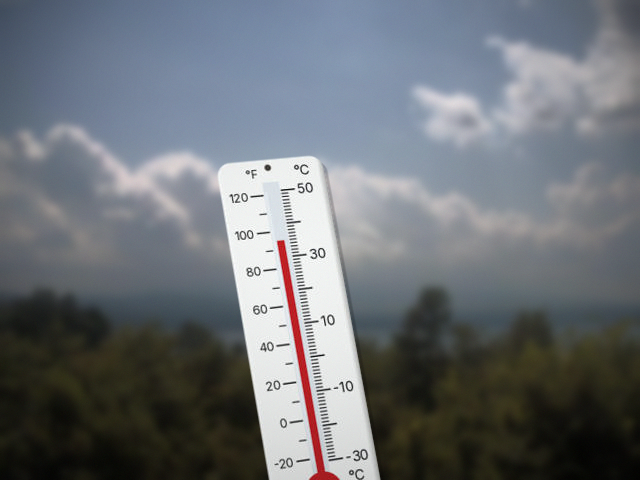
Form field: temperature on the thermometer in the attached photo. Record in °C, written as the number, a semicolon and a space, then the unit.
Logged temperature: 35; °C
